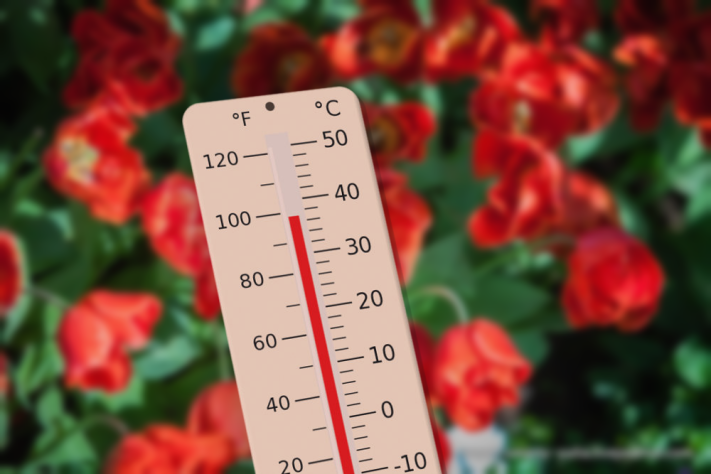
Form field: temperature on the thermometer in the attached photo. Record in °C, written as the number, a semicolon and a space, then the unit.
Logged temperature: 37; °C
